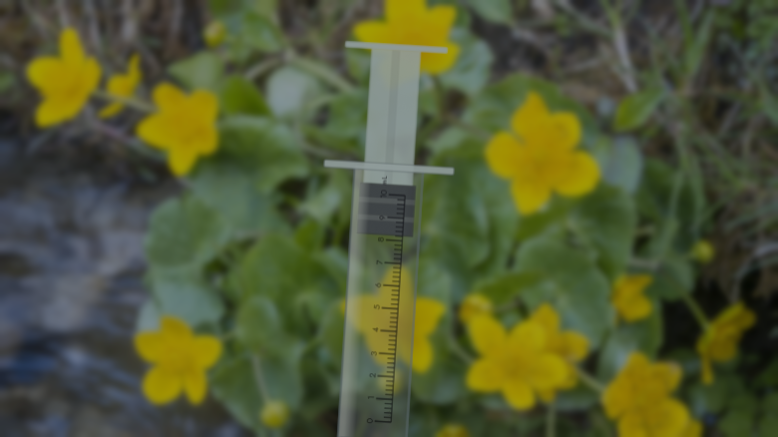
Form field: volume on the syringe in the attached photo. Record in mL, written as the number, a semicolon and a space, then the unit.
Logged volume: 8.2; mL
